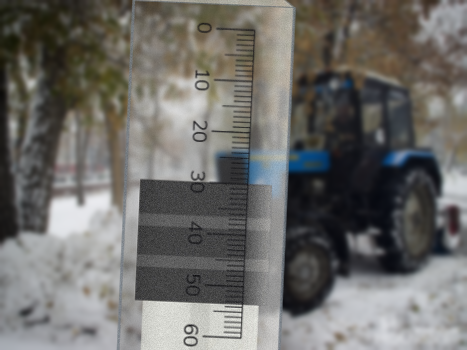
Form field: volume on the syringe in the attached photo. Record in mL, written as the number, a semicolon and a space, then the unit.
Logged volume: 30; mL
